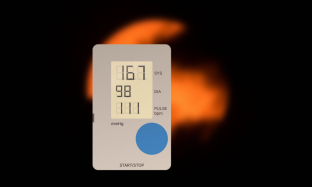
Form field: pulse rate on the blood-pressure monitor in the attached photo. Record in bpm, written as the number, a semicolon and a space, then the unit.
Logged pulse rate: 111; bpm
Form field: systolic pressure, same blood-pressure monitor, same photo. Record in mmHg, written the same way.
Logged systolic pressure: 167; mmHg
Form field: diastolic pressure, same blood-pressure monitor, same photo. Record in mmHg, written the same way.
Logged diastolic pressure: 98; mmHg
